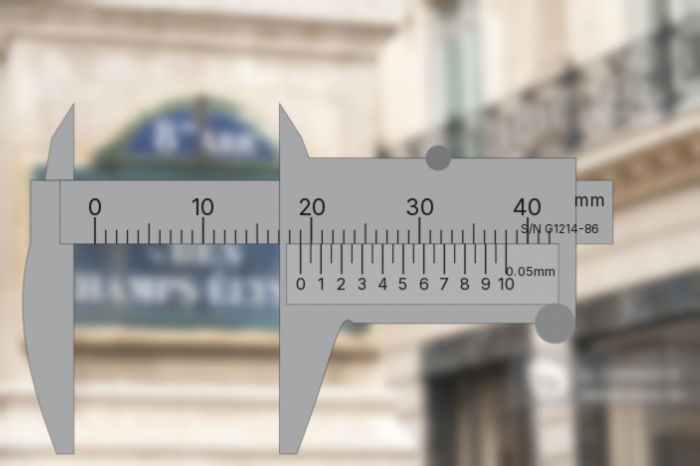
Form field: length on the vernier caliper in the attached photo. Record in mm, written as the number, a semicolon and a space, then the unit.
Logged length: 19.0; mm
